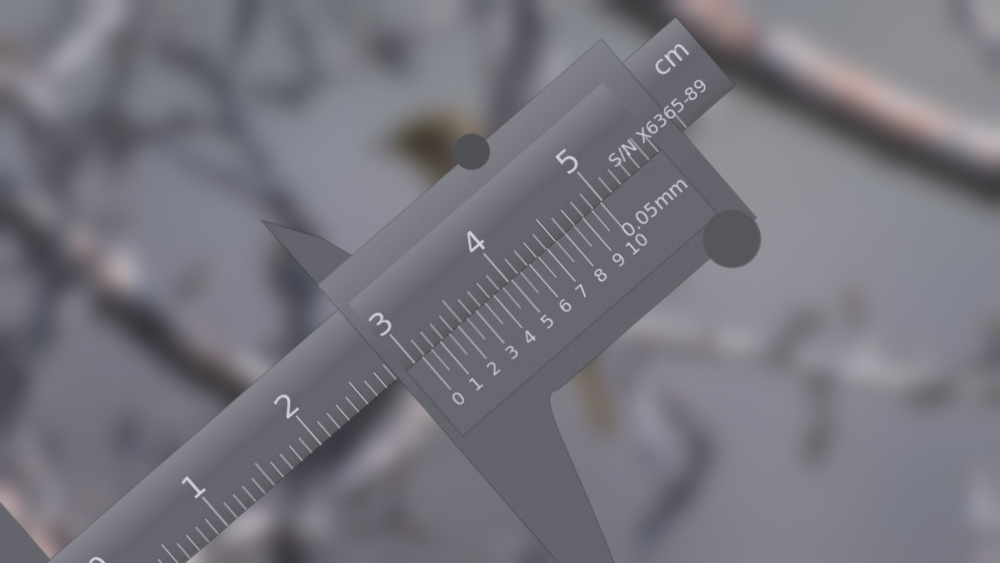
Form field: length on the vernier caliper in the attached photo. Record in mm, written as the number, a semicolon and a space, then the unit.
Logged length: 30.8; mm
